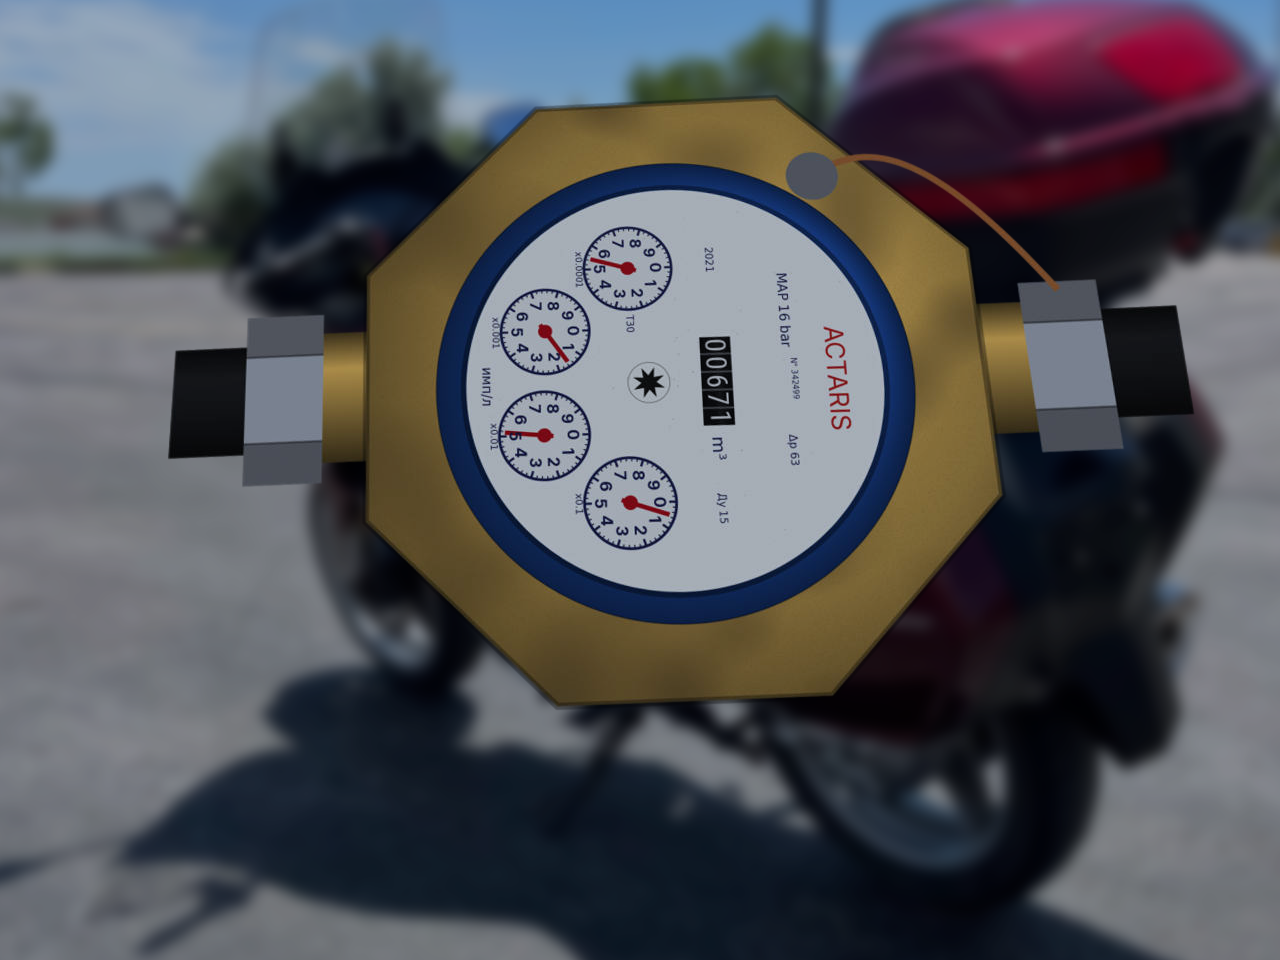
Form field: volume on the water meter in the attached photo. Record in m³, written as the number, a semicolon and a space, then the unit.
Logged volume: 671.0515; m³
